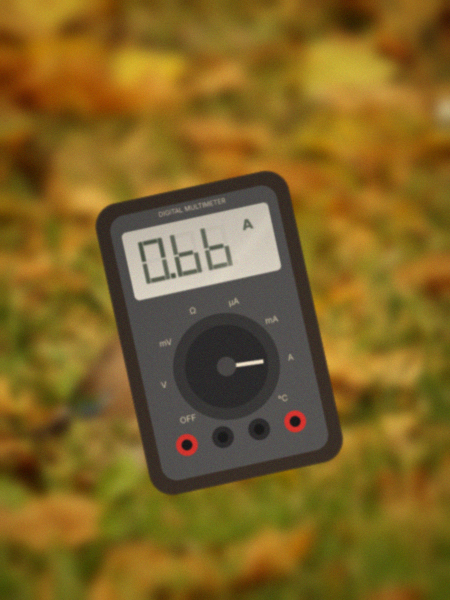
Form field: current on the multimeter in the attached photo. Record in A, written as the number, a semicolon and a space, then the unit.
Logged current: 0.66; A
